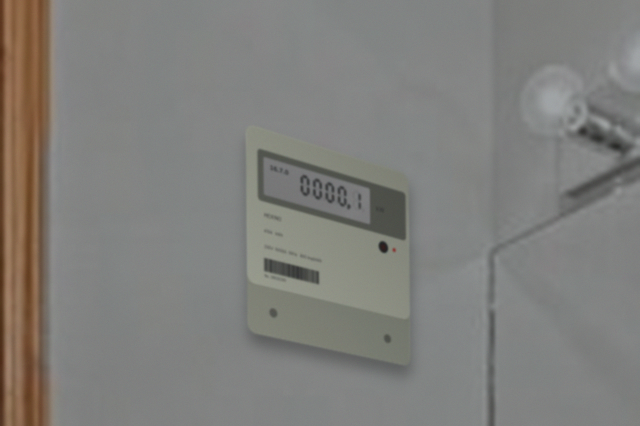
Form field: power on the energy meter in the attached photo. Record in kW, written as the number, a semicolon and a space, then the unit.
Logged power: 0.1; kW
